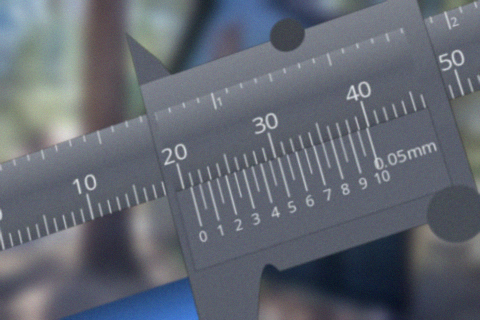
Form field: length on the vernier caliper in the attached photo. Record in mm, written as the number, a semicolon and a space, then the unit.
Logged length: 20.8; mm
